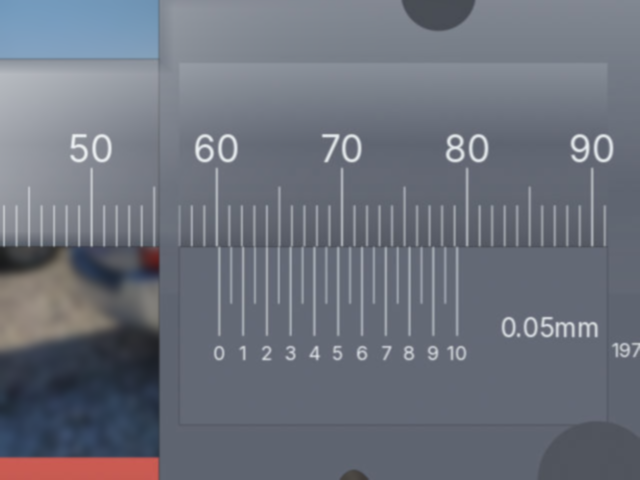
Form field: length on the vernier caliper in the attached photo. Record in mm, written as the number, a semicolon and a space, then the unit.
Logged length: 60.2; mm
